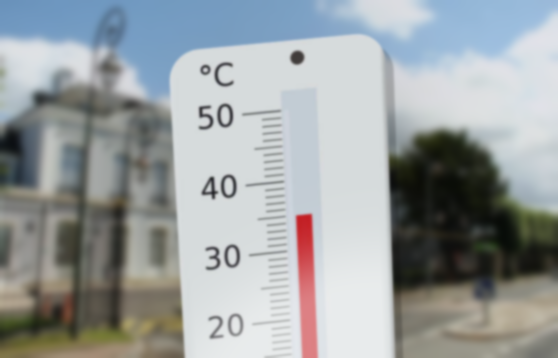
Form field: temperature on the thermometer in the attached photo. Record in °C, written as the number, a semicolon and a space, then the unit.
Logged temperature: 35; °C
